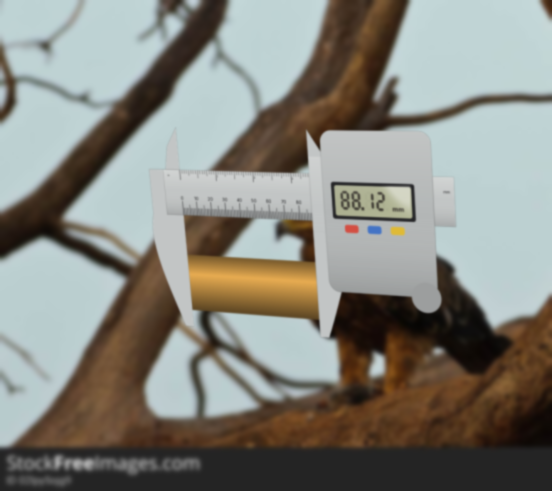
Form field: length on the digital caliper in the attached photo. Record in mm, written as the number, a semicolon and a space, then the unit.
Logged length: 88.12; mm
